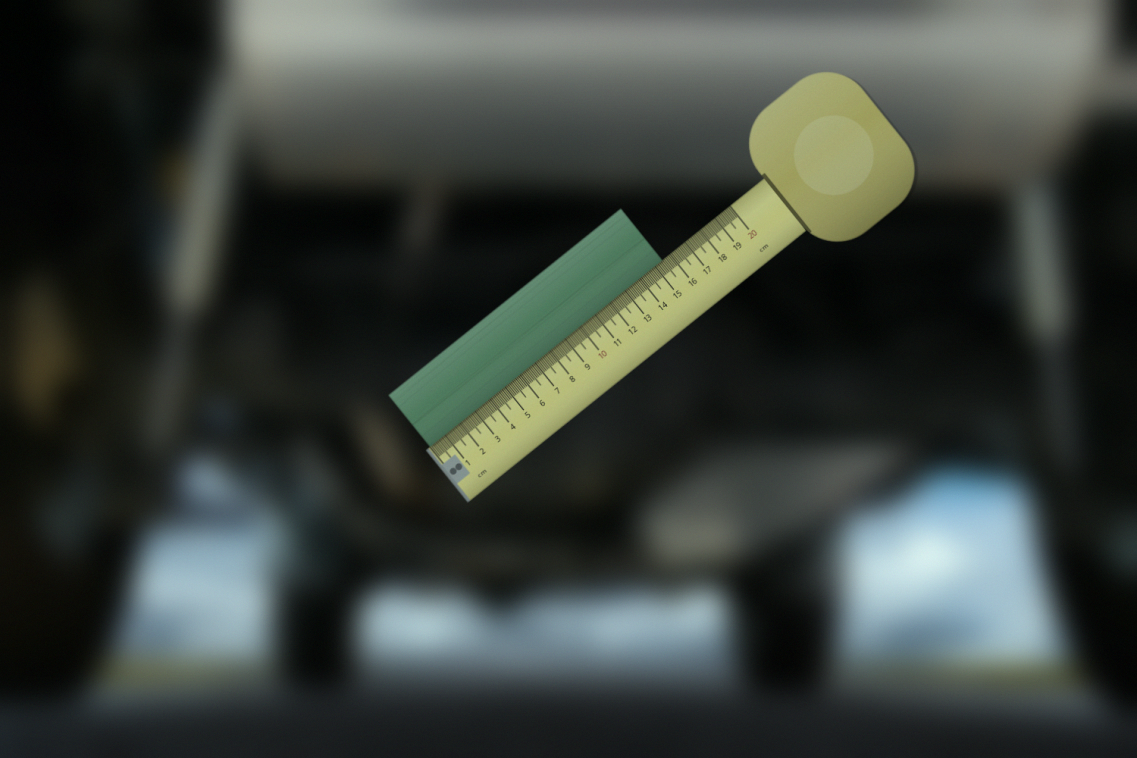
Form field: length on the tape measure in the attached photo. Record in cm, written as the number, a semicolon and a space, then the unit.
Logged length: 15.5; cm
